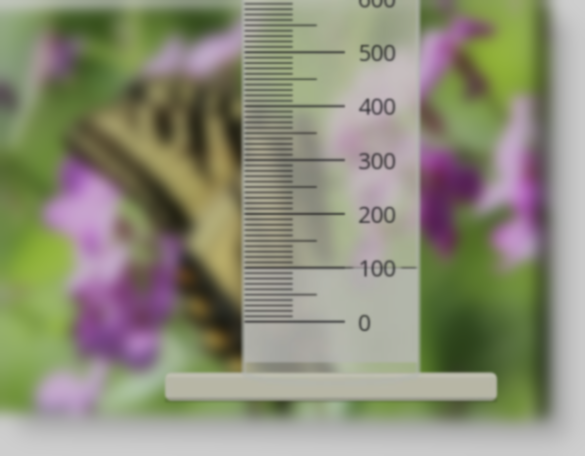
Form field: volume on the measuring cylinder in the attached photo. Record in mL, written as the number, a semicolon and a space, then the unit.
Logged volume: 100; mL
